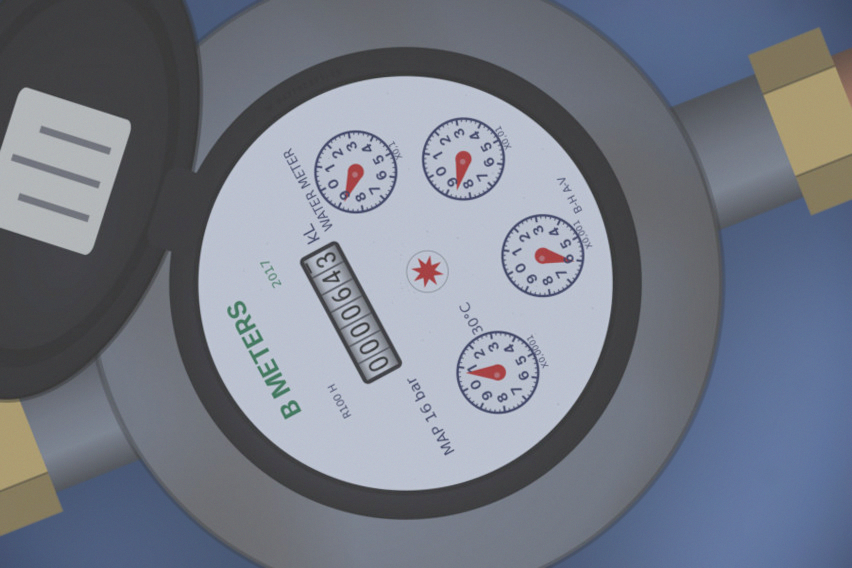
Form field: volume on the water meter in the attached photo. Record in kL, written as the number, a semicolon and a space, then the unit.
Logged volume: 642.8860; kL
